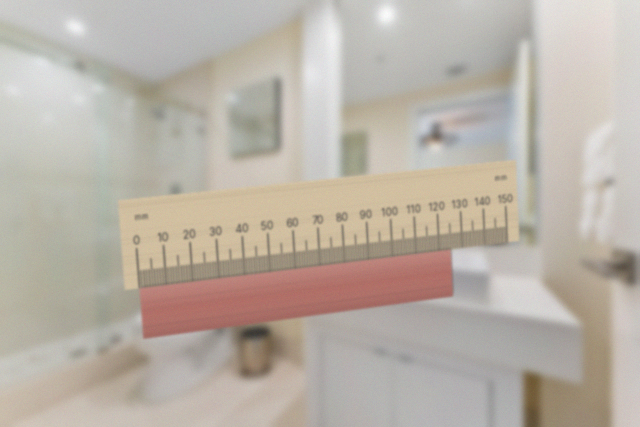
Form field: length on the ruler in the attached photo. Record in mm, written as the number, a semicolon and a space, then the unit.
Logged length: 125; mm
